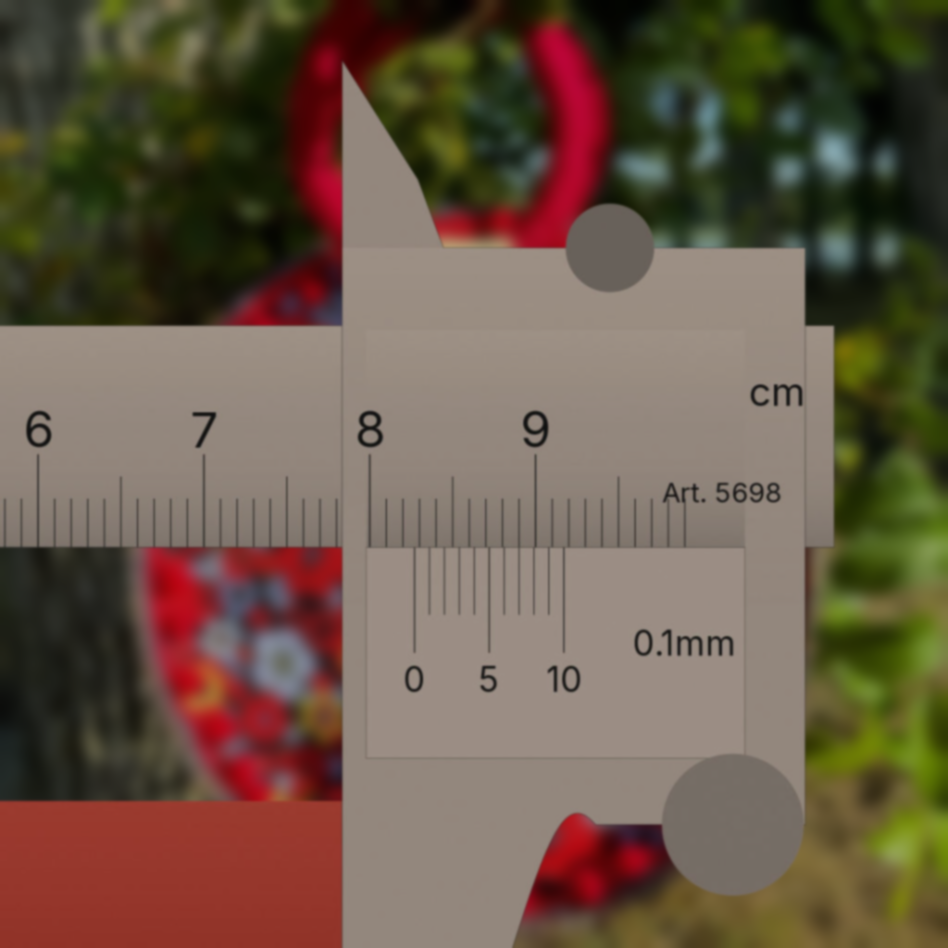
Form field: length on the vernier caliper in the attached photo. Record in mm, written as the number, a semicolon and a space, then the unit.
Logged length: 82.7; mm
